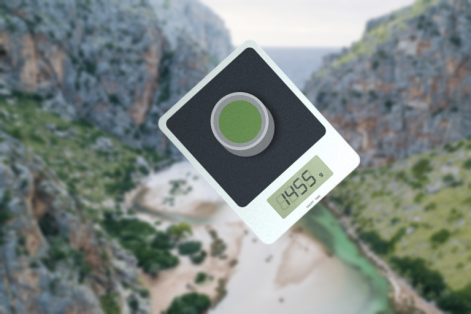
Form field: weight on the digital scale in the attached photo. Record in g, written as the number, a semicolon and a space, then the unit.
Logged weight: 1455; g
